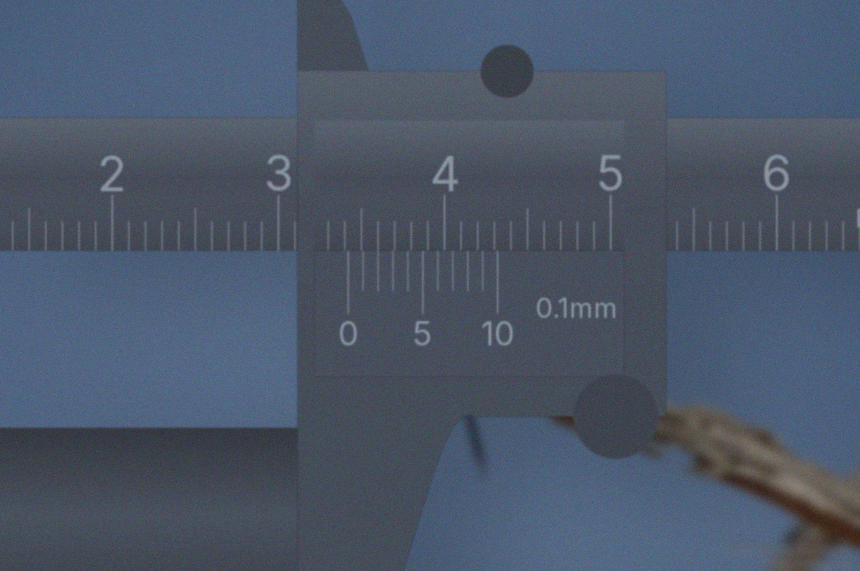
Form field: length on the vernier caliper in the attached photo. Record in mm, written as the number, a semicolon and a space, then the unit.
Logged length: 34.2; mm
